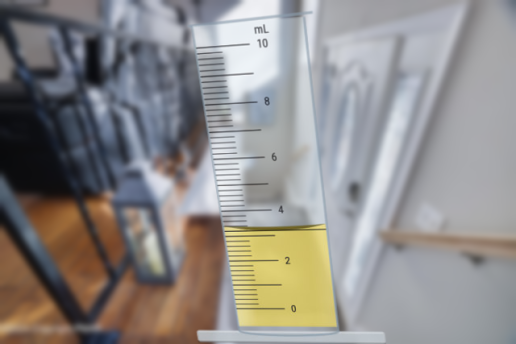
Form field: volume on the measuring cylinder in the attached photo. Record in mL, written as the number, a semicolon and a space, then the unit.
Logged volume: 3.2; mL
